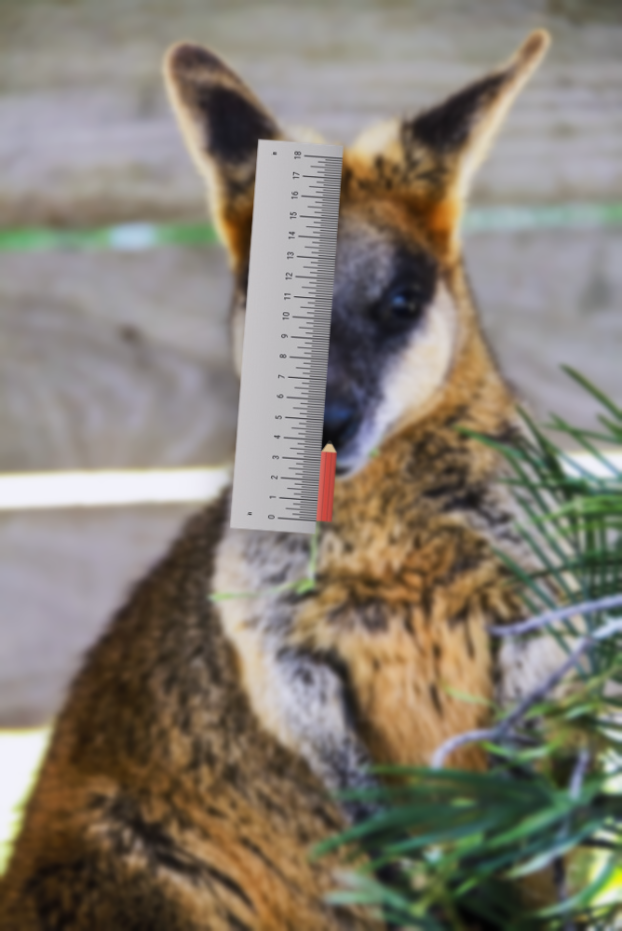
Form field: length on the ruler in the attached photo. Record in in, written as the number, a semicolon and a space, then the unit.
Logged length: 4; in
